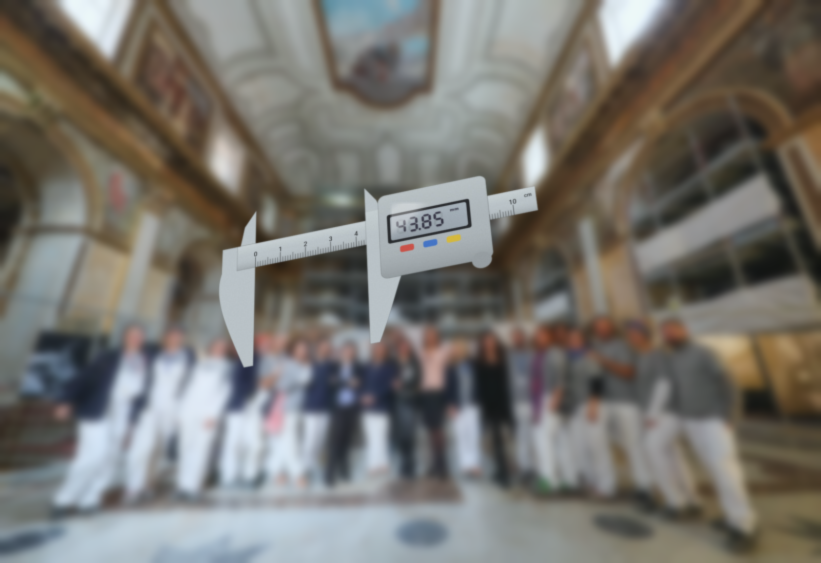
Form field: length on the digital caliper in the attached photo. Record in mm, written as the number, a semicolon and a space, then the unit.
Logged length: 43.85; mm
